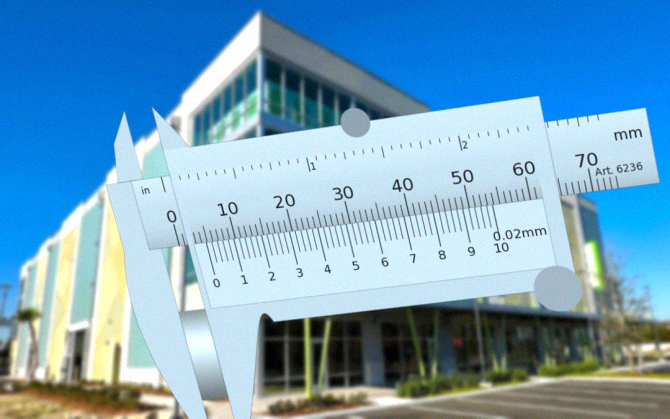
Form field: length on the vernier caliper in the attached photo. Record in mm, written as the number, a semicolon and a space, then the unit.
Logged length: 4.8; mm
